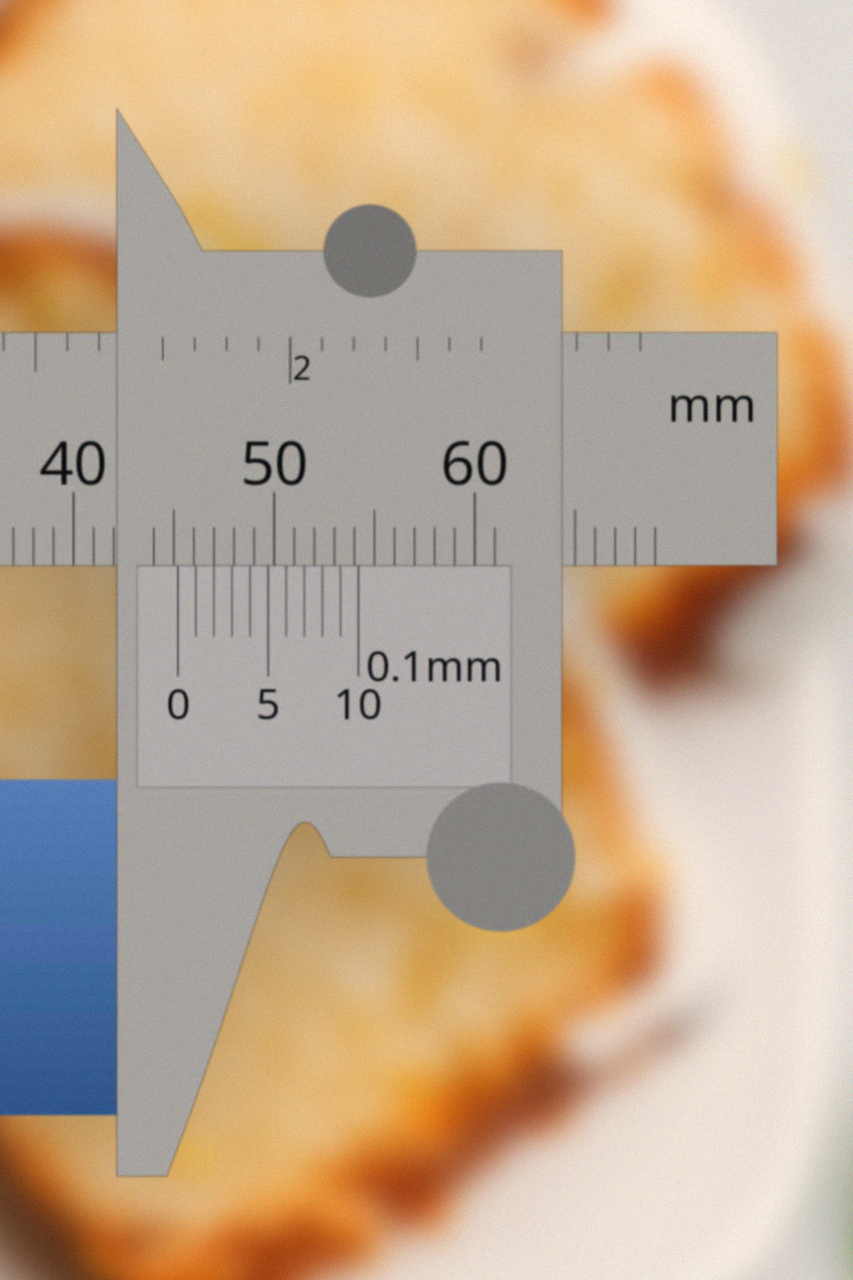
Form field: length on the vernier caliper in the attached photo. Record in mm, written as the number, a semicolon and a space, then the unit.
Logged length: 45.2; mm
